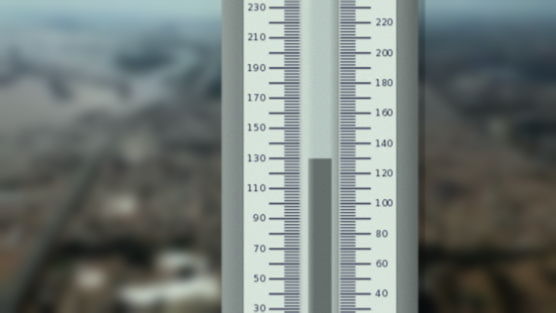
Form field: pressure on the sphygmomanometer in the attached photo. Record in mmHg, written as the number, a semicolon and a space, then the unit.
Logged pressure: 130; mmHg
